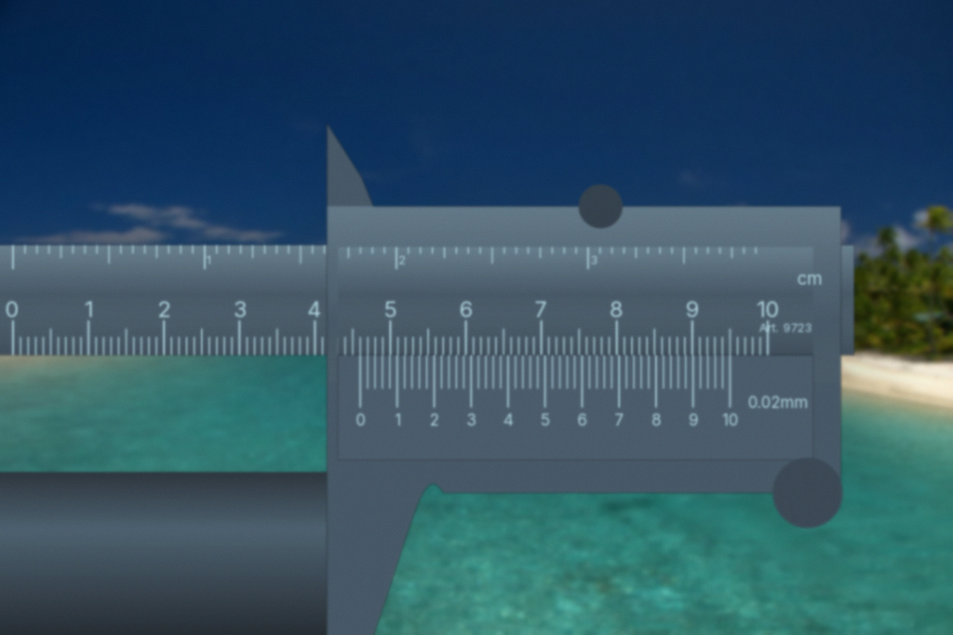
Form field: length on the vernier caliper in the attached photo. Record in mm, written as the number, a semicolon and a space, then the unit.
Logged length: 46.0; mm
